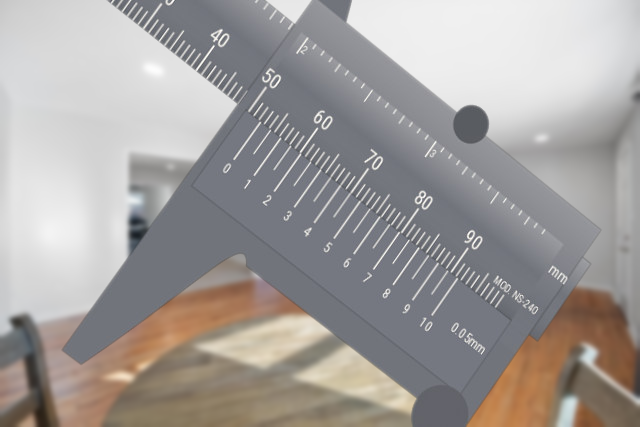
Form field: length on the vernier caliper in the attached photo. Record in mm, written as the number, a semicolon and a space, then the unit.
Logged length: 52.4; mm
